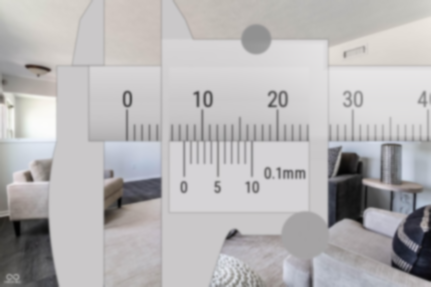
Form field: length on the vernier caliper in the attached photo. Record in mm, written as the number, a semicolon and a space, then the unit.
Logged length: 7.6; mm
